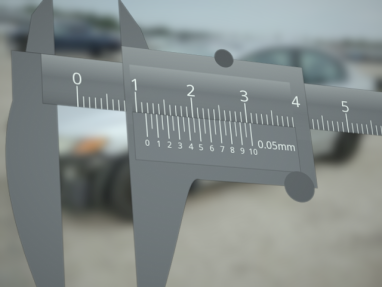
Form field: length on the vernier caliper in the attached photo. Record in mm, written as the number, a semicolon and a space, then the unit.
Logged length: 11.6; mm
